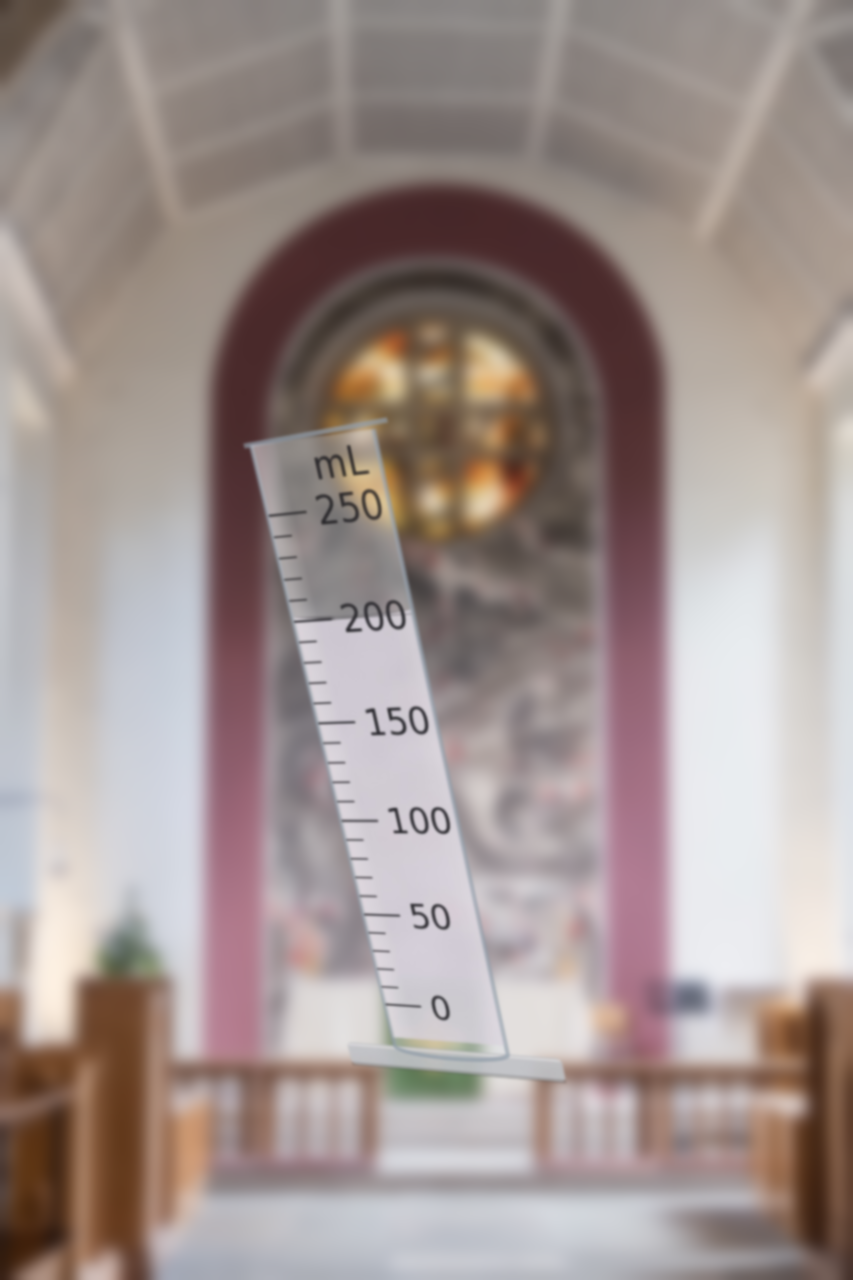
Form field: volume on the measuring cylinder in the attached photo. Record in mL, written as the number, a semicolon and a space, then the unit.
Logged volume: 200; mL
